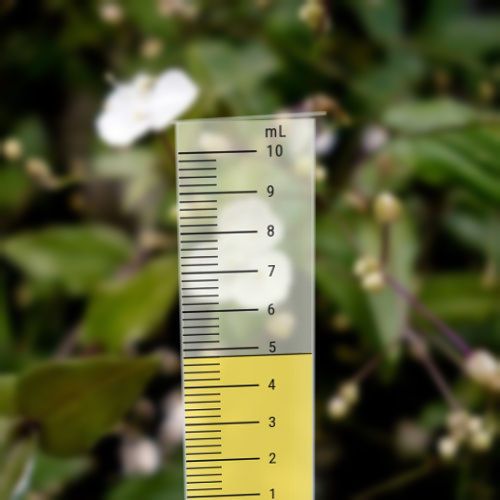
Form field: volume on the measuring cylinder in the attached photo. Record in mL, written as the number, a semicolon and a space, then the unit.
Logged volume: 4.8; mL
